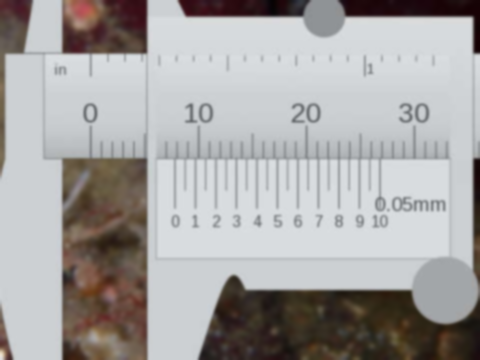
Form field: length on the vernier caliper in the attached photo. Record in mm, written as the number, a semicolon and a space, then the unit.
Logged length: 7.8; mm
